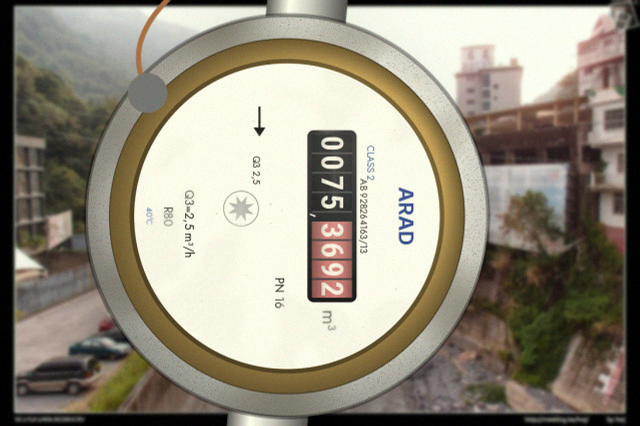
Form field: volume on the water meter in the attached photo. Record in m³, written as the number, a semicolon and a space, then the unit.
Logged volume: 75.3692; m³
